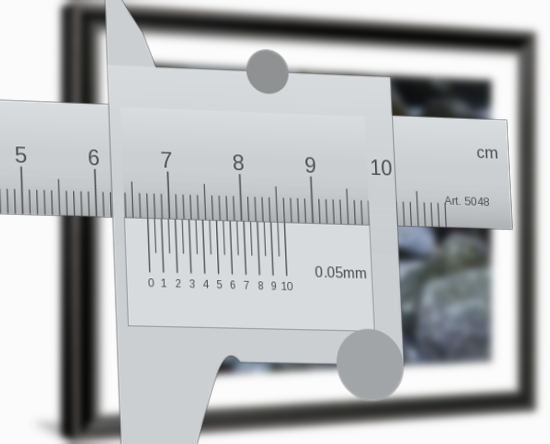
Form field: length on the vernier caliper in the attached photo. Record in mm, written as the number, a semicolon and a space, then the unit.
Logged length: 67.0; mm
